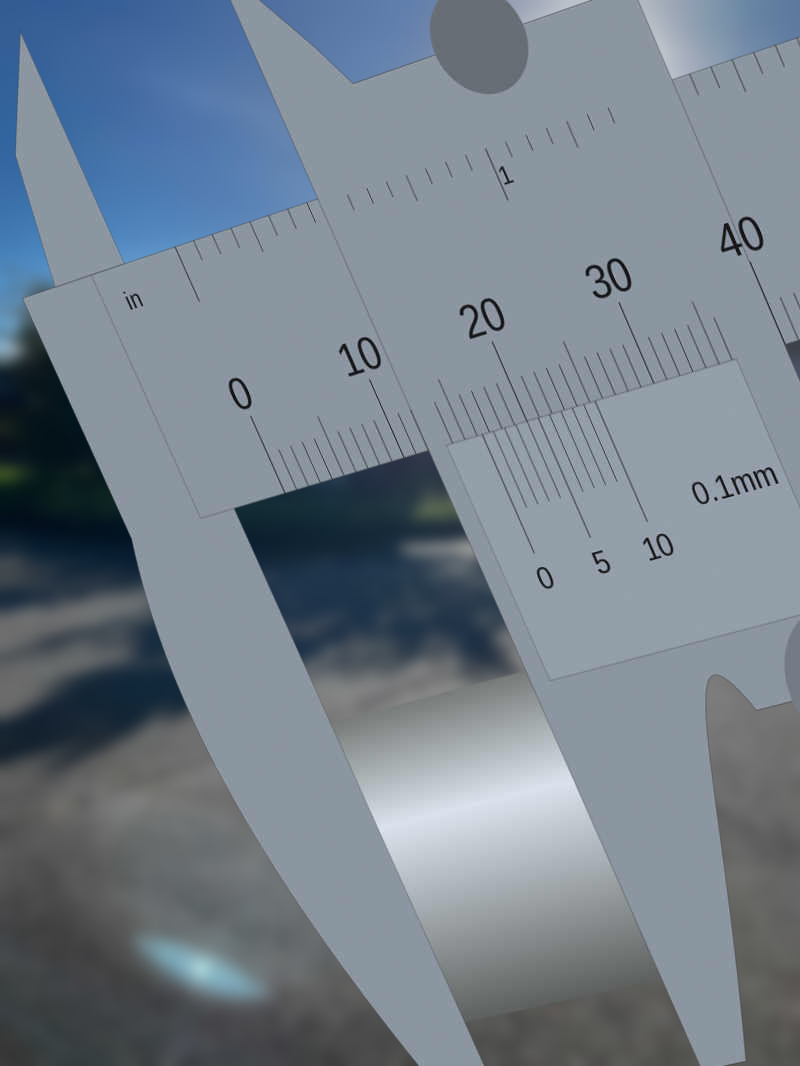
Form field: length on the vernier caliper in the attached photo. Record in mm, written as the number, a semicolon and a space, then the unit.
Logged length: 16.4; mm
